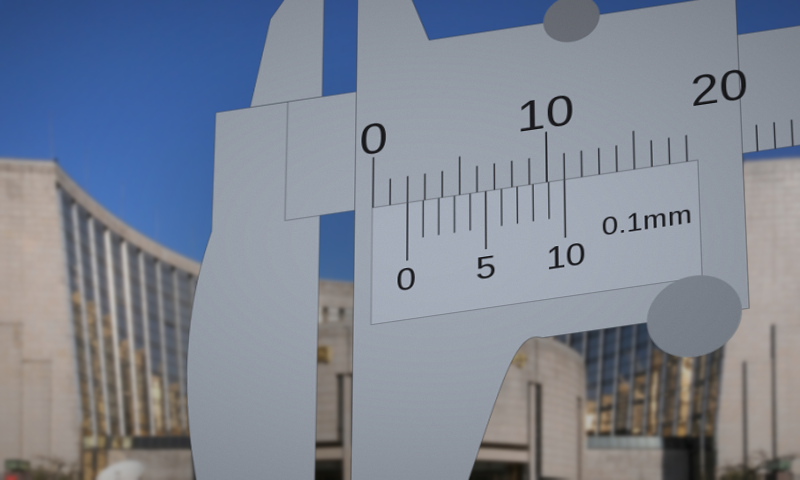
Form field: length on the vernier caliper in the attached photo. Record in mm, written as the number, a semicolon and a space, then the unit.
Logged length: 2.0; mm
